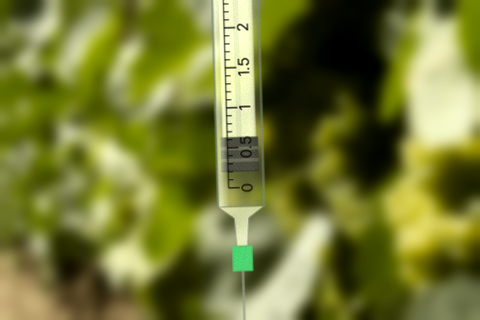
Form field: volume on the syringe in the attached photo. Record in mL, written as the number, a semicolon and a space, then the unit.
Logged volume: 0.2; mL
